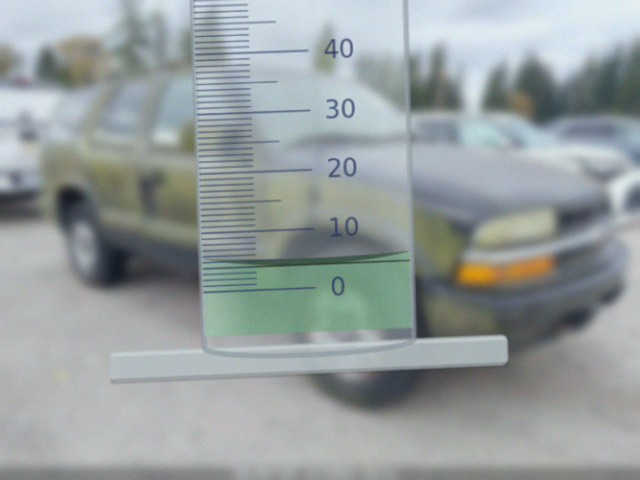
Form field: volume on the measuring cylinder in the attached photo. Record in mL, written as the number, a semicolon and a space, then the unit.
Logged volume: 4; mL
